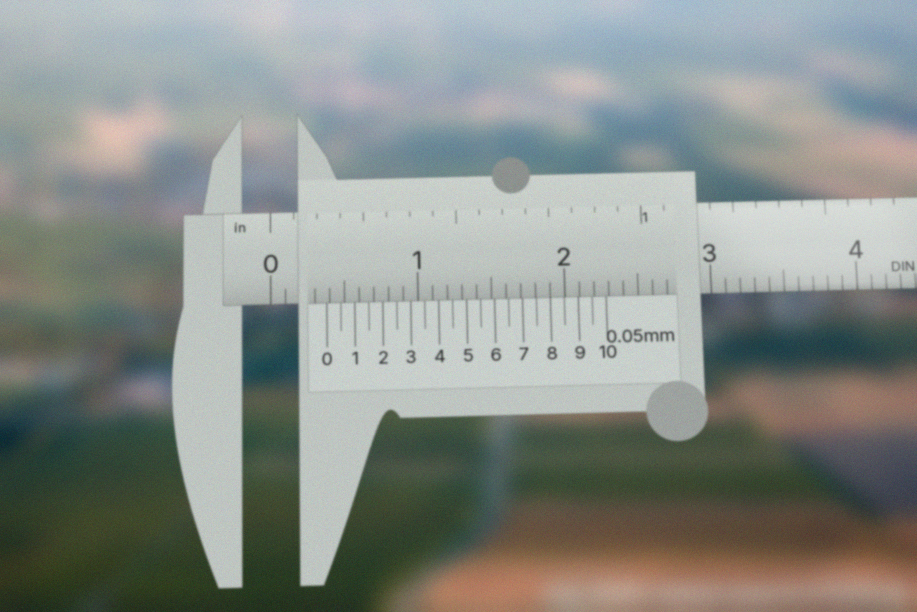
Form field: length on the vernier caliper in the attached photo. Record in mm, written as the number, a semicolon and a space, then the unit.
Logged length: 3.8; mm
